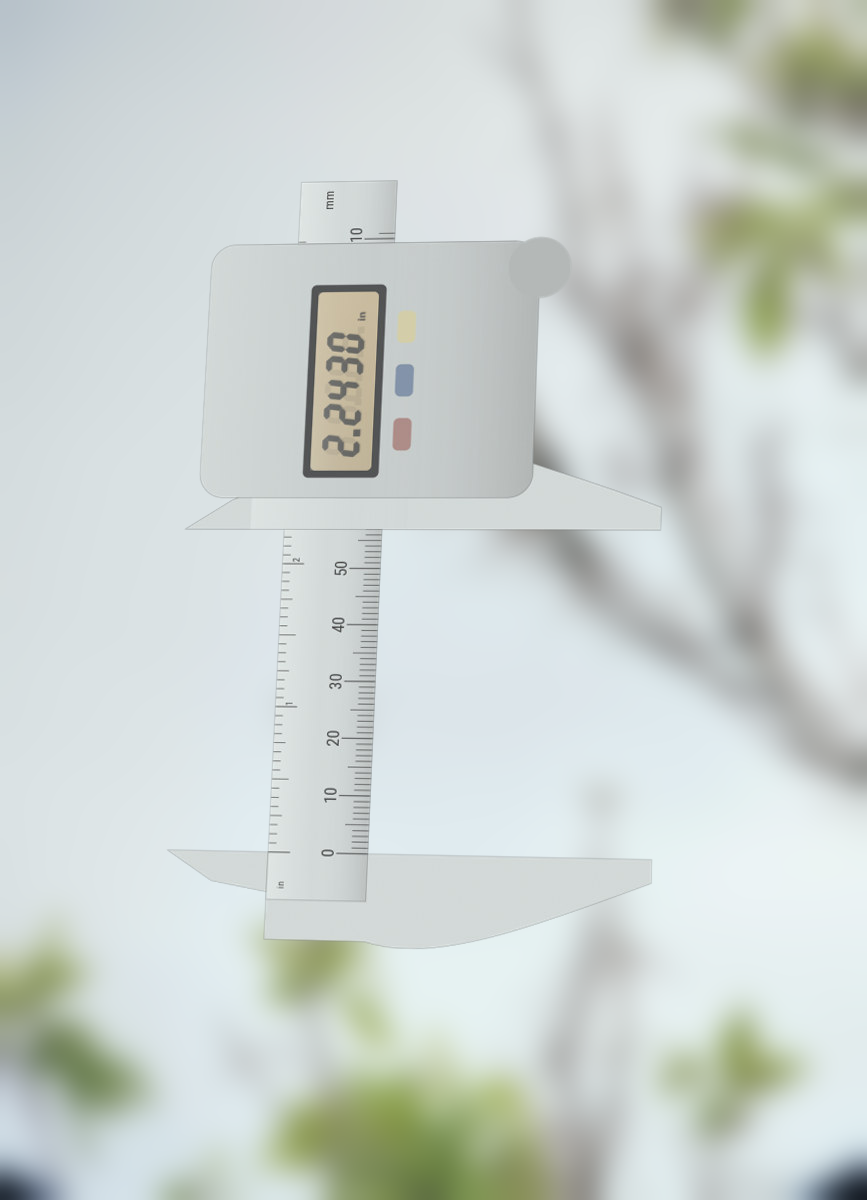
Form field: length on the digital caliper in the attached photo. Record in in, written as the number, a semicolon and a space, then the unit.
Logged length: 2.2430; in
